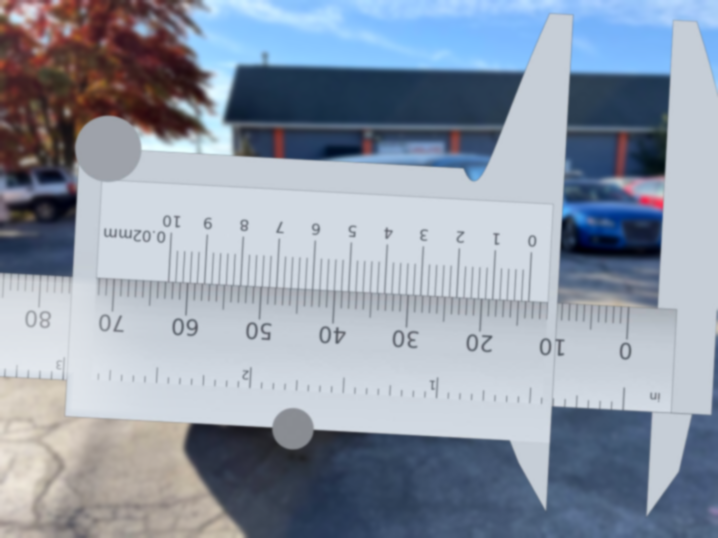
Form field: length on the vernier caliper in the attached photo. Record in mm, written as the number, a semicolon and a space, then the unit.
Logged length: 13.6; mm
